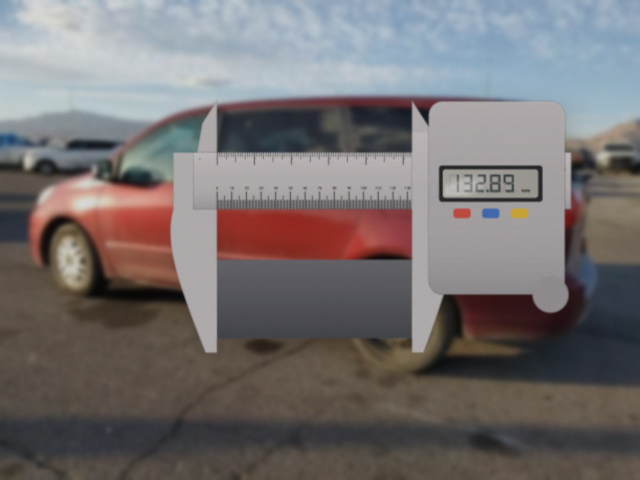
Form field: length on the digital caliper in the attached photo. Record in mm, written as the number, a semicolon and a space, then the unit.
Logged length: 132.89; mm
